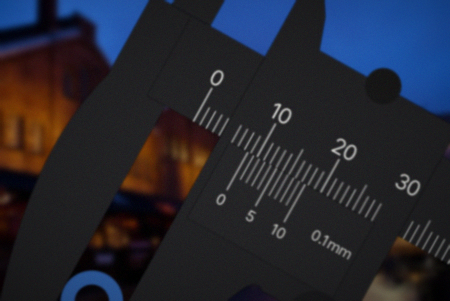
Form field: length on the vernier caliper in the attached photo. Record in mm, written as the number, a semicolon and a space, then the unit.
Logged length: 8.6; mm
